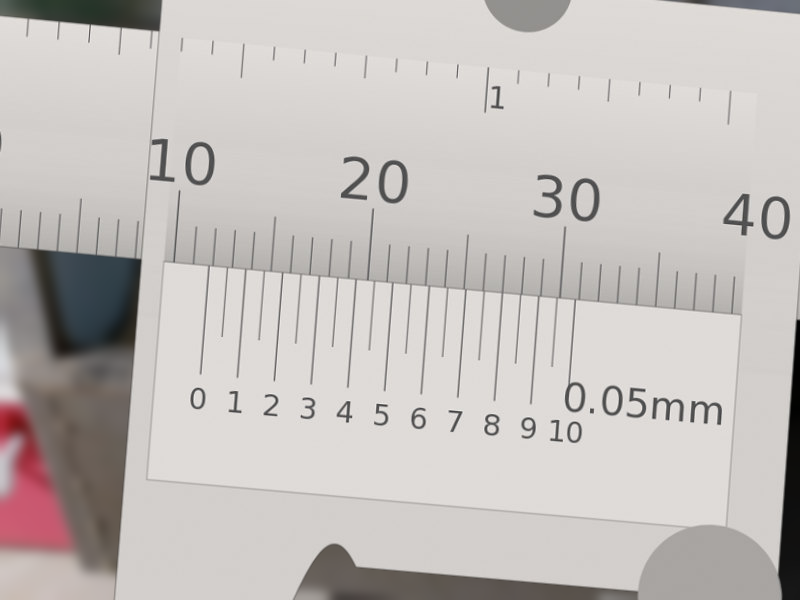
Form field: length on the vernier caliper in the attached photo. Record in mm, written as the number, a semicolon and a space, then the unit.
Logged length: 11.8; mm
